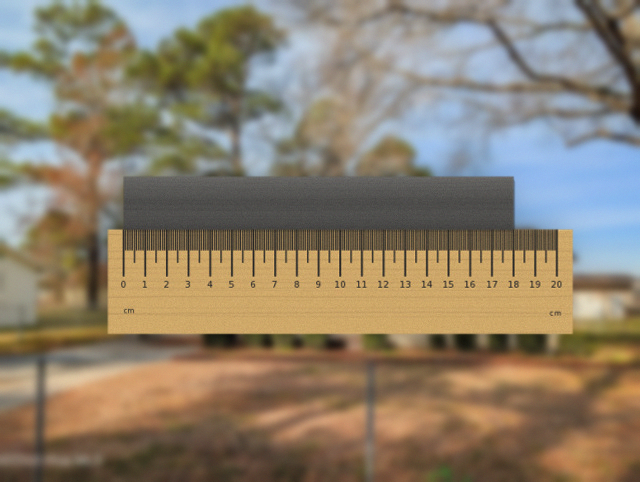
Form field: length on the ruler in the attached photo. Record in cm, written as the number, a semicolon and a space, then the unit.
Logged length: 18; cm
